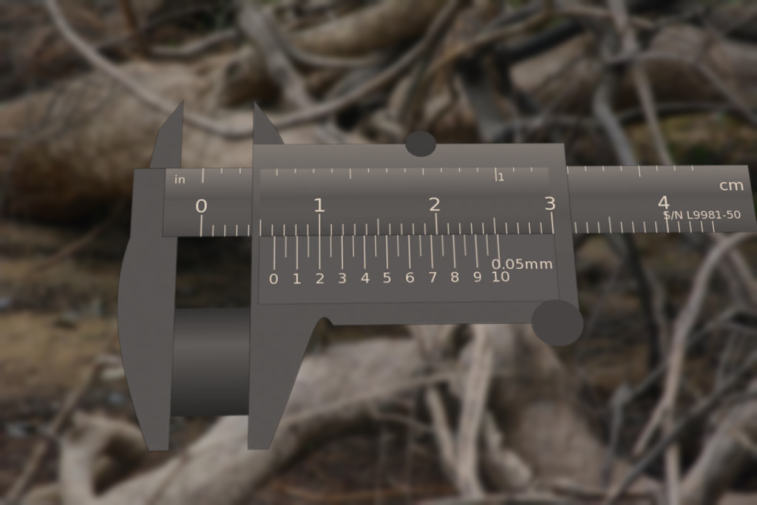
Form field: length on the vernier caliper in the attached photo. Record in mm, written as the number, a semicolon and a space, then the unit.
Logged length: 6.2; mm
